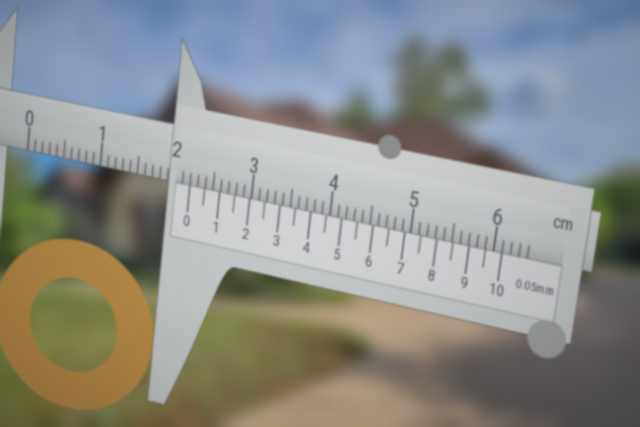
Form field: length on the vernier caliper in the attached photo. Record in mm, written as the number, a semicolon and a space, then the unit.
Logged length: 22.0; mm
